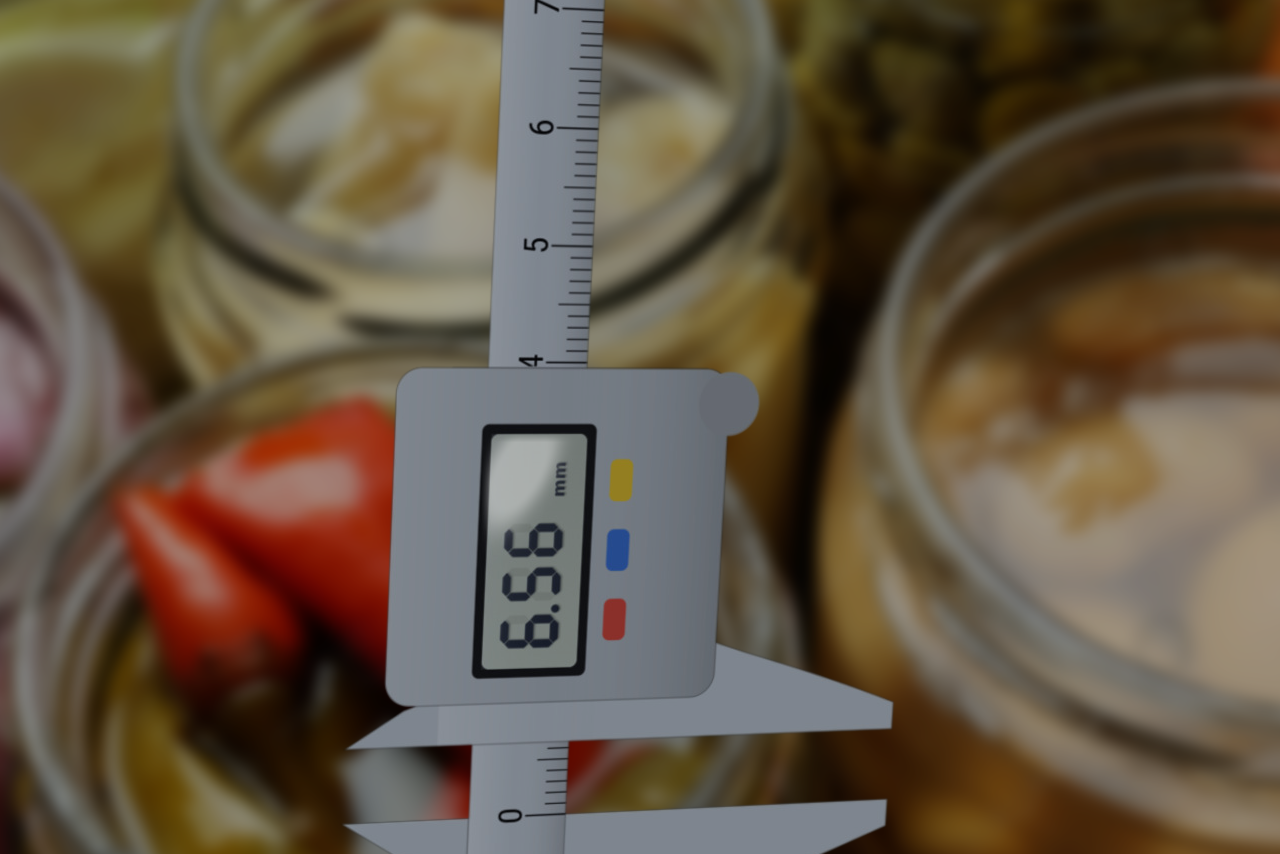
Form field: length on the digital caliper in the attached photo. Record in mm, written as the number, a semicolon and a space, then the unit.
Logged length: 6.56; mm
